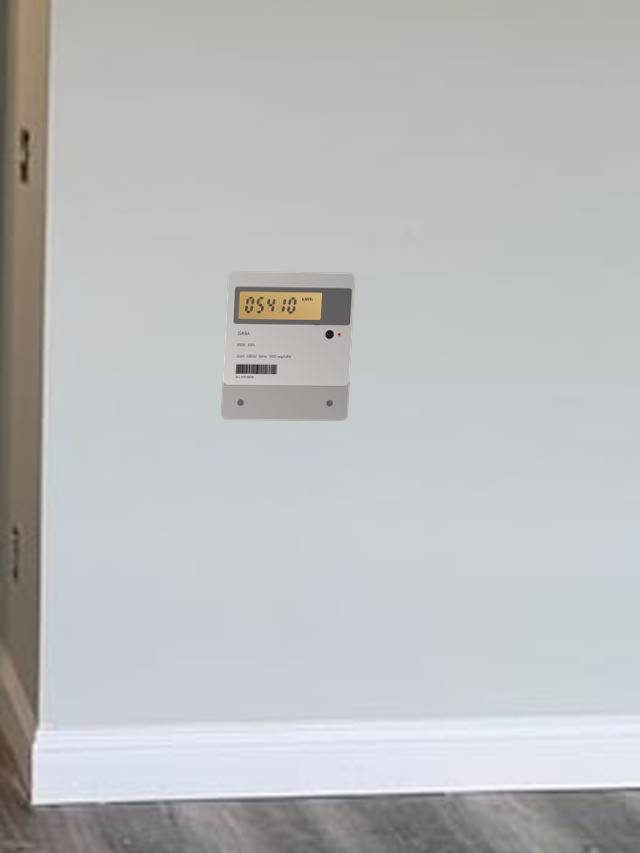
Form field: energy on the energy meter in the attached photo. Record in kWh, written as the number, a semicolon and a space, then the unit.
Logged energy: 5410; kWh
